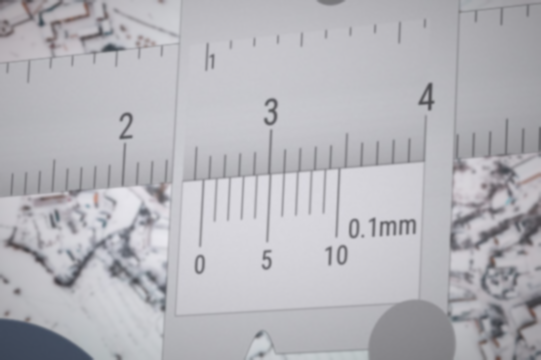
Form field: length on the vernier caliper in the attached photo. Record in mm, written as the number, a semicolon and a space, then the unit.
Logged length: 25.6; mm
